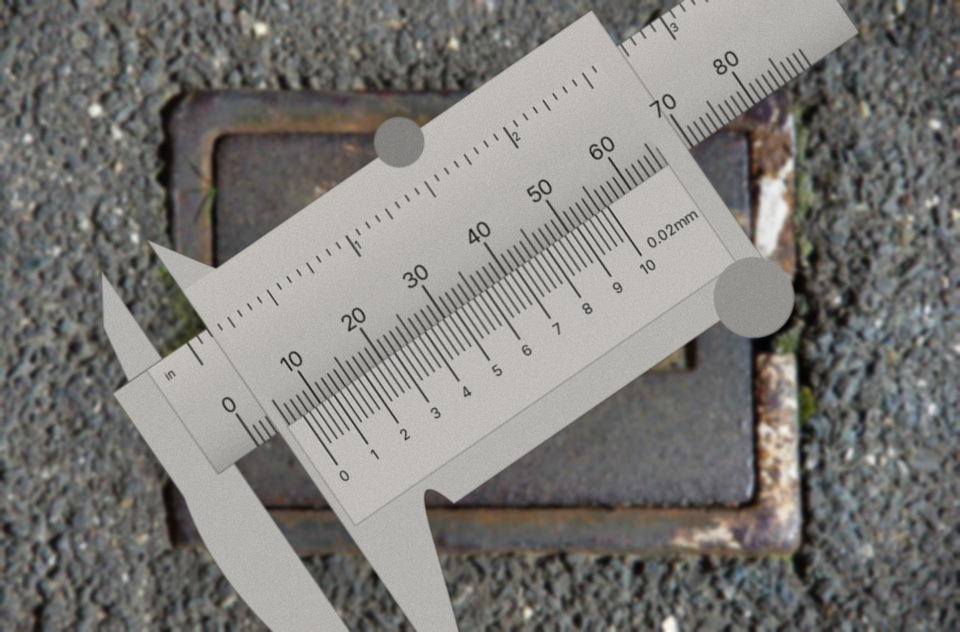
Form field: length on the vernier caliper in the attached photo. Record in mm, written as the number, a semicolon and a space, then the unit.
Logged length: 7.2; mm
